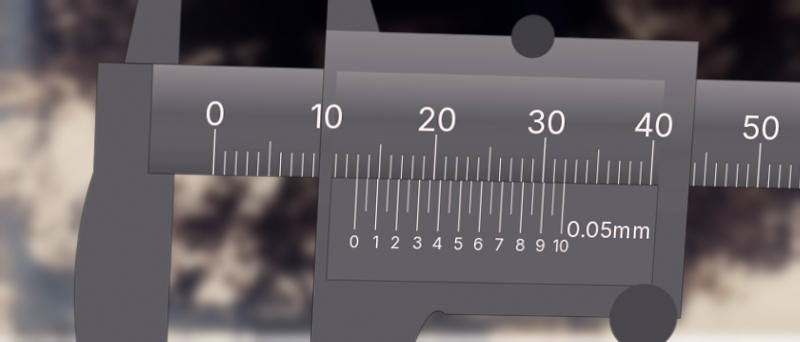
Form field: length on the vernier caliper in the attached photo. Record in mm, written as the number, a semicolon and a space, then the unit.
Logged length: 13.0; mm
